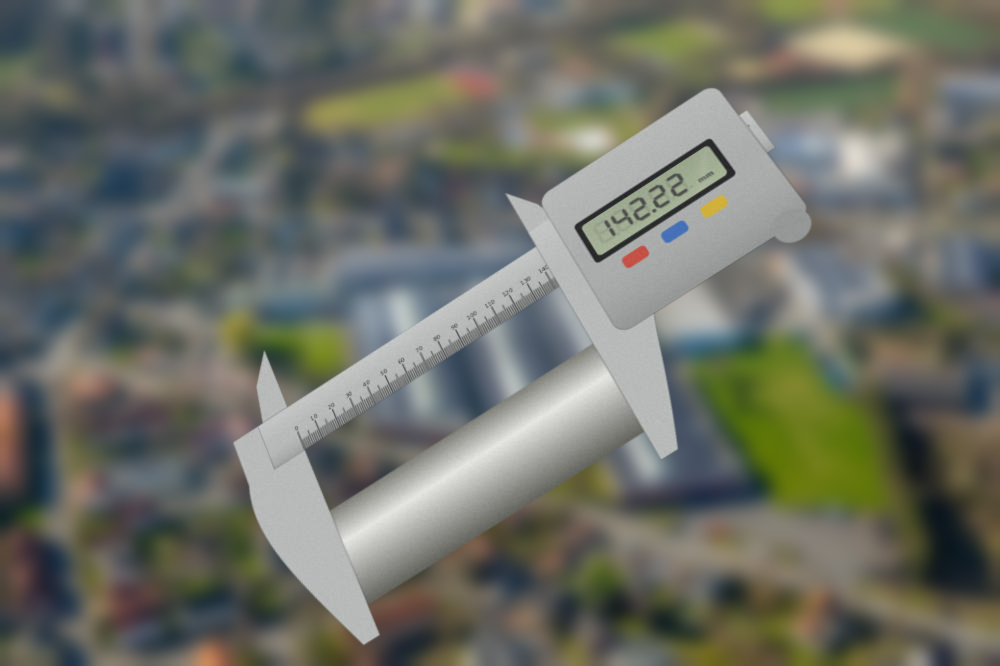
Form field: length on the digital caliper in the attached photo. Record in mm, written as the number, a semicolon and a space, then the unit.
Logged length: 142.22; mm
